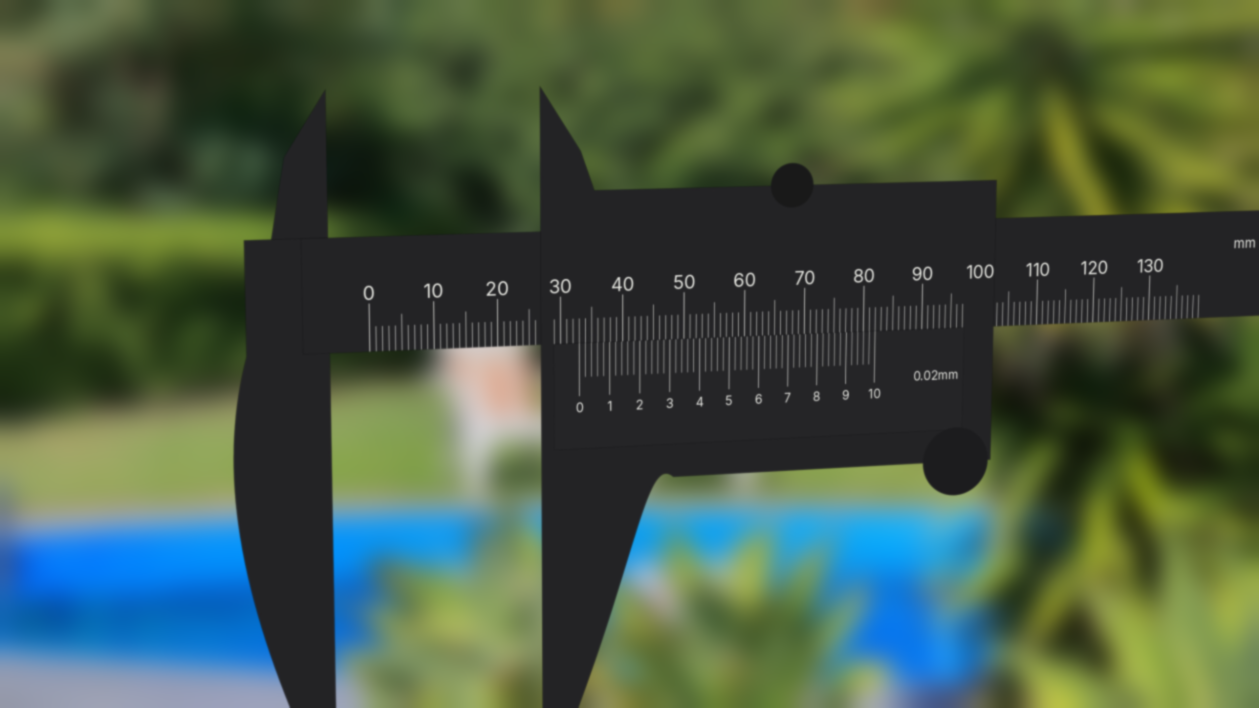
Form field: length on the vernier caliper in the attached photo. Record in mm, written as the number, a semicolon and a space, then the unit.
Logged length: 33.0; mm
